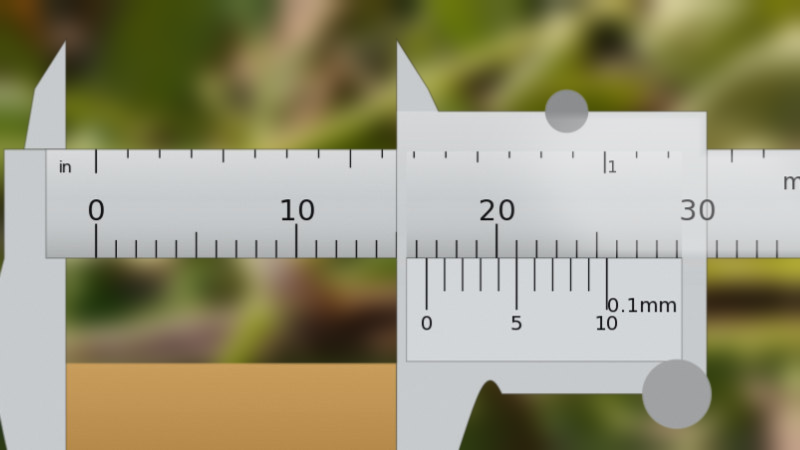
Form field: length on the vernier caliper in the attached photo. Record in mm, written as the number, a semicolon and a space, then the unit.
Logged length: 16.5; mm
